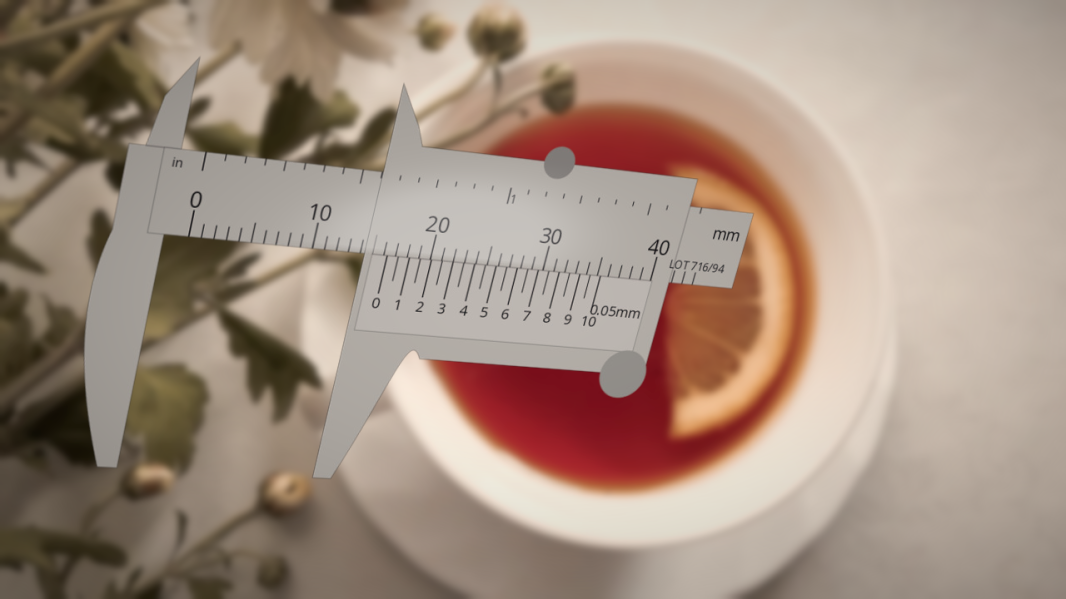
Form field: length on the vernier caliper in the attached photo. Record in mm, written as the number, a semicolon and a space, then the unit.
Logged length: 16.3; mm
